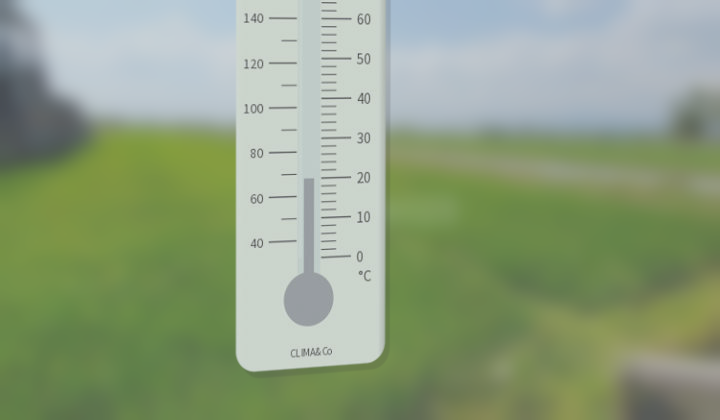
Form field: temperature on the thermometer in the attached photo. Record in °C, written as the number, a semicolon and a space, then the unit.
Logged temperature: 20; °C
